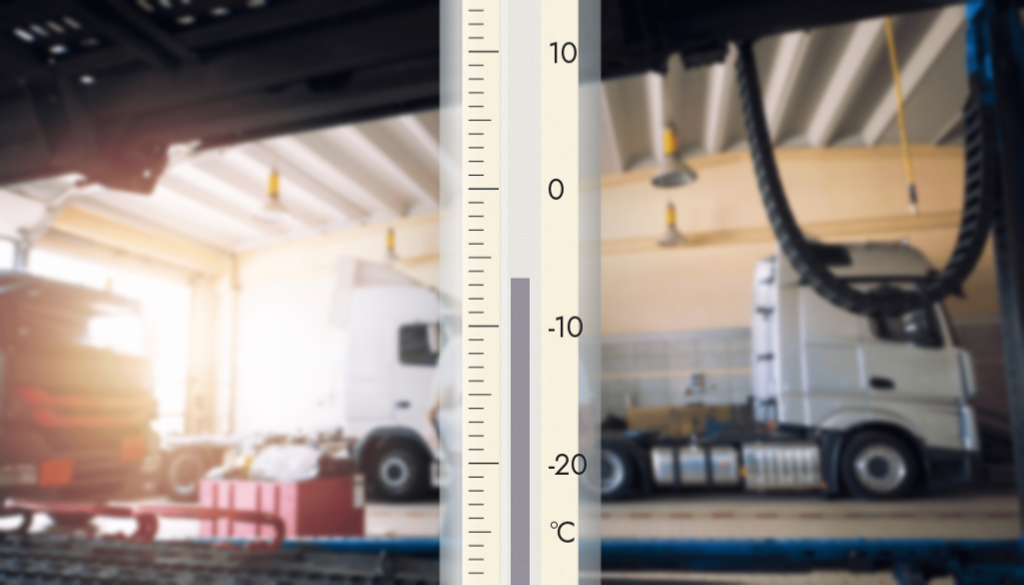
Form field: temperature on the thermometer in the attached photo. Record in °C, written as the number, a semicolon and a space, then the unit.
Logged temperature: -6.5; °C
